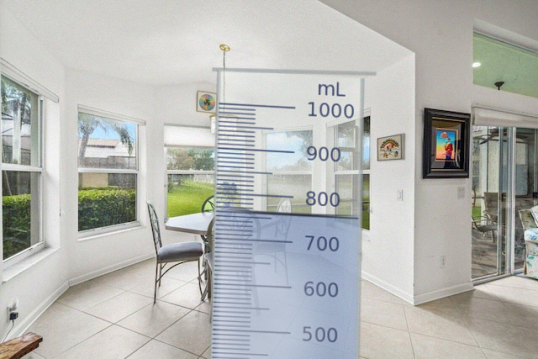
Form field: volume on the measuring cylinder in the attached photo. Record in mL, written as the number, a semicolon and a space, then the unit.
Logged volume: 760; mL
